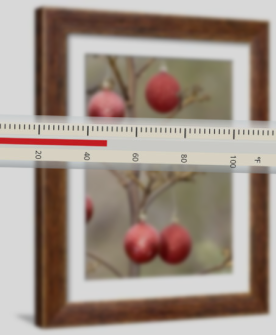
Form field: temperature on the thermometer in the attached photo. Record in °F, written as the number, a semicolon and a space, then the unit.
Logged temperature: 48; °F
